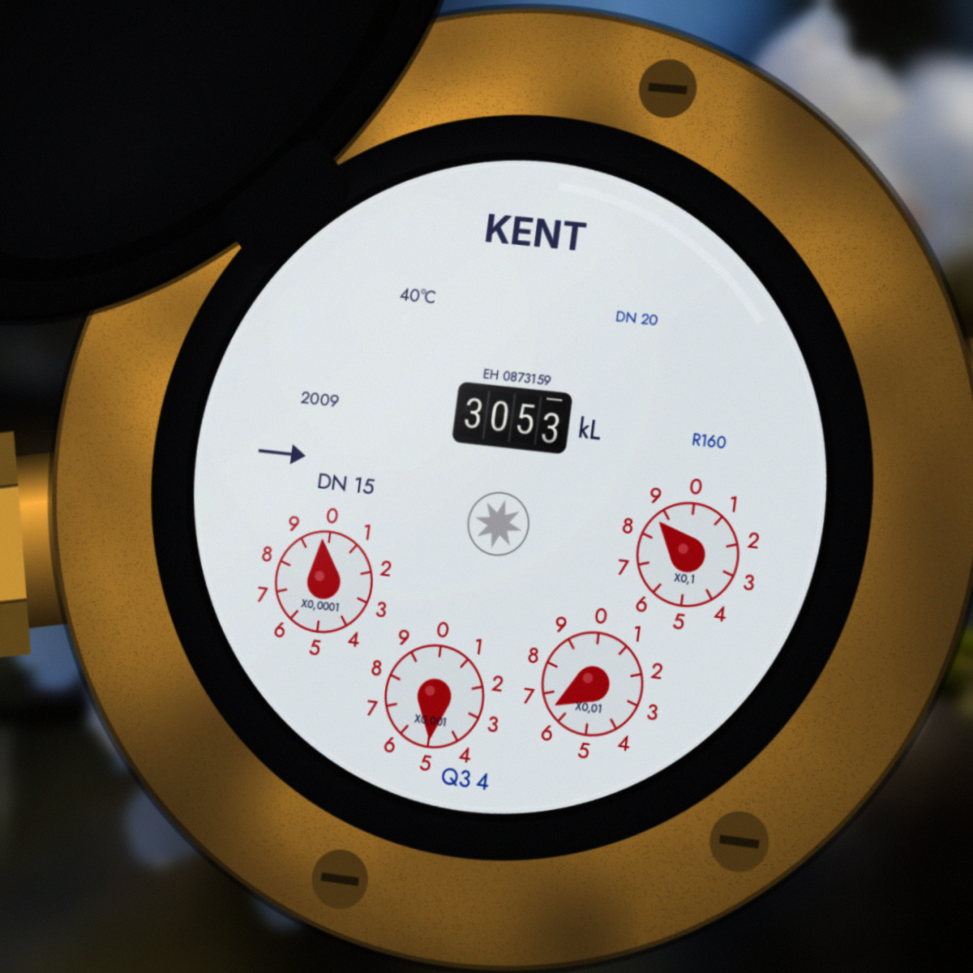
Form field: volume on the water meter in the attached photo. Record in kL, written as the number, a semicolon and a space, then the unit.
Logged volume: 3052.8649; kL
